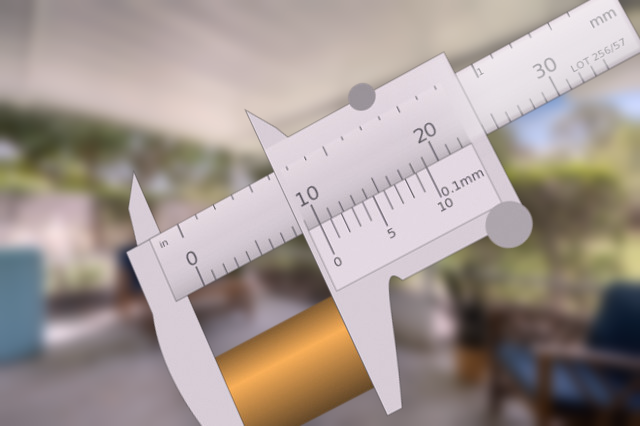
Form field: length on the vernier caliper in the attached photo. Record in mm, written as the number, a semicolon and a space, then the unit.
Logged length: 10.0; mm
